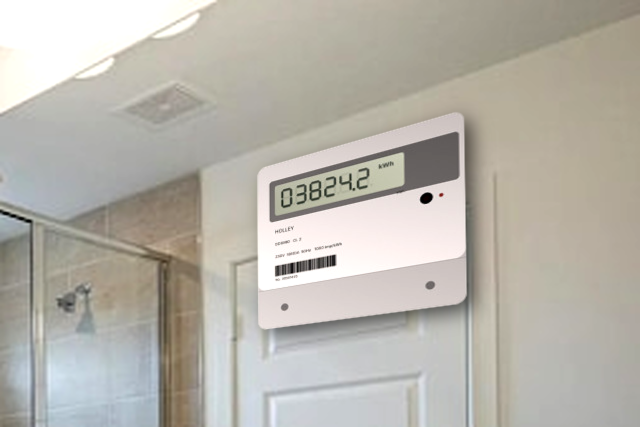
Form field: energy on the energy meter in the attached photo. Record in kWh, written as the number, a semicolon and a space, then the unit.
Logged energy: 3824.2; kWh
